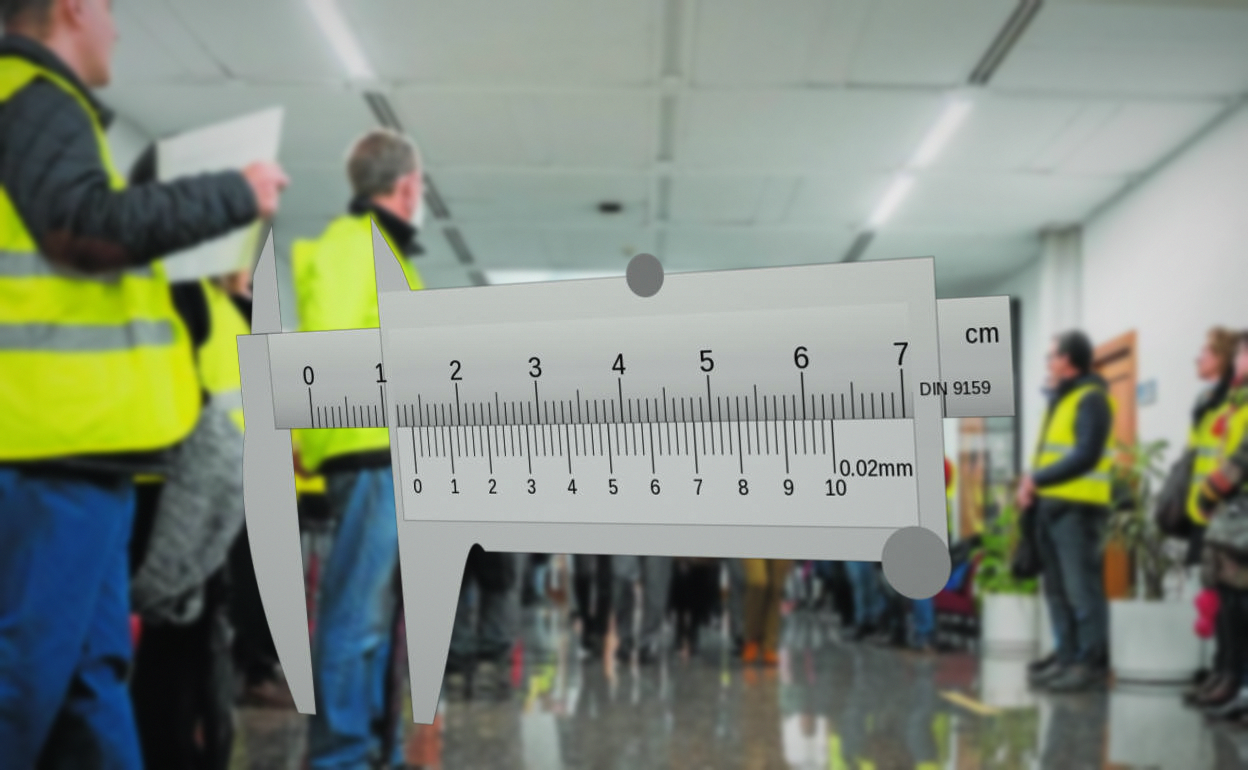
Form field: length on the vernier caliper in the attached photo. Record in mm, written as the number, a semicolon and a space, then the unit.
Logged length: 13.8; mm
